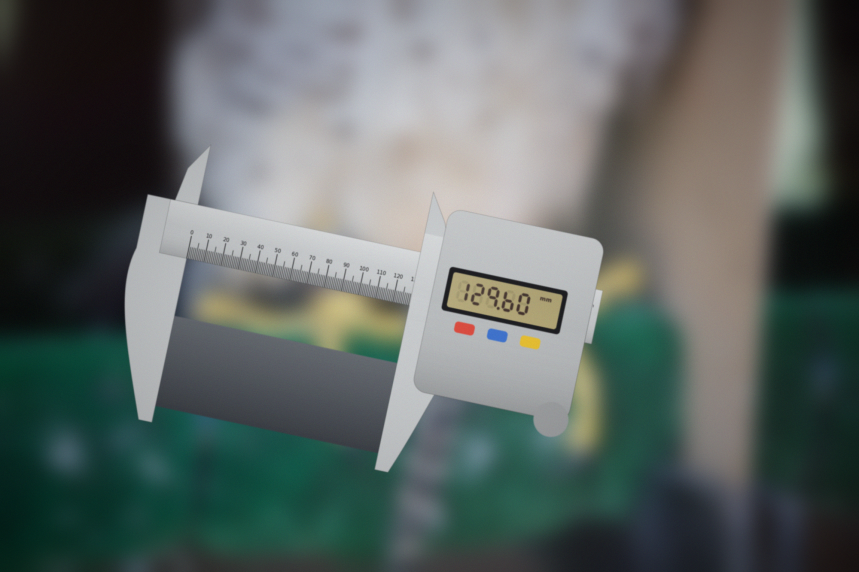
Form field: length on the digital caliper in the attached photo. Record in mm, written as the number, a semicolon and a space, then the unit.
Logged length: 129.60; mm
